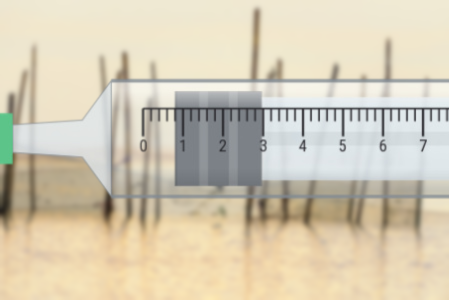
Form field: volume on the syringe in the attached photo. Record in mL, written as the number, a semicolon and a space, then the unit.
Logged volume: 0.8; mL
